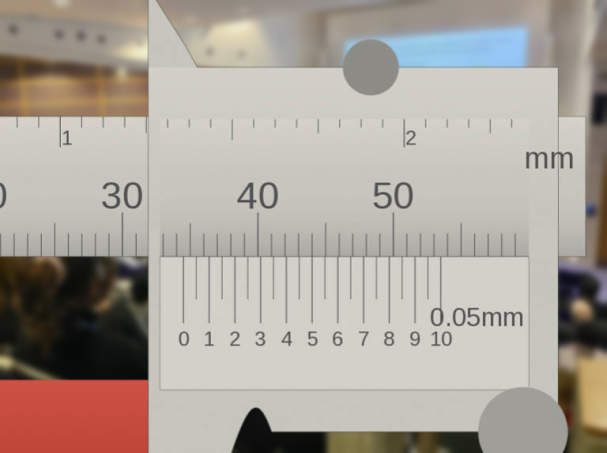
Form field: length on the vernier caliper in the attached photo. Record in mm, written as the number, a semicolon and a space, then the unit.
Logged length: 34.5; mm
